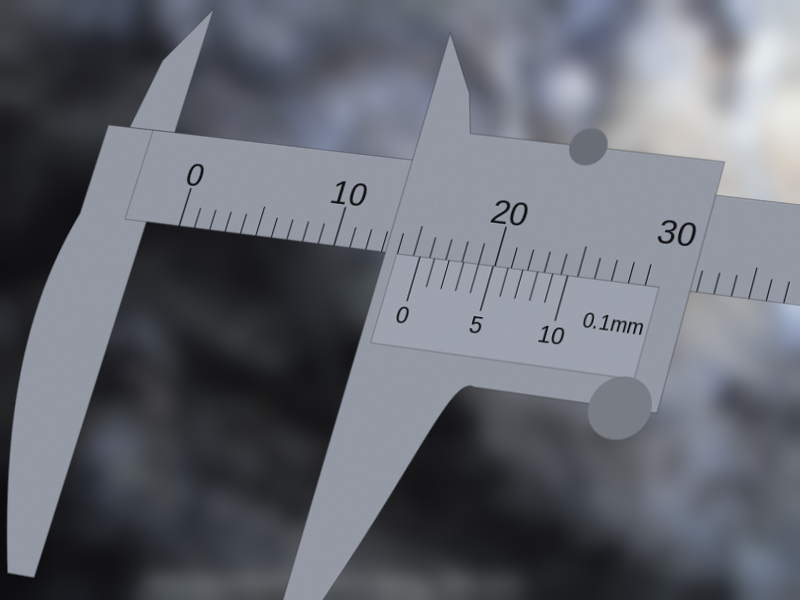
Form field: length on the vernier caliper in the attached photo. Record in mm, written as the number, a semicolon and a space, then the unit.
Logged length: 15.4; mm
